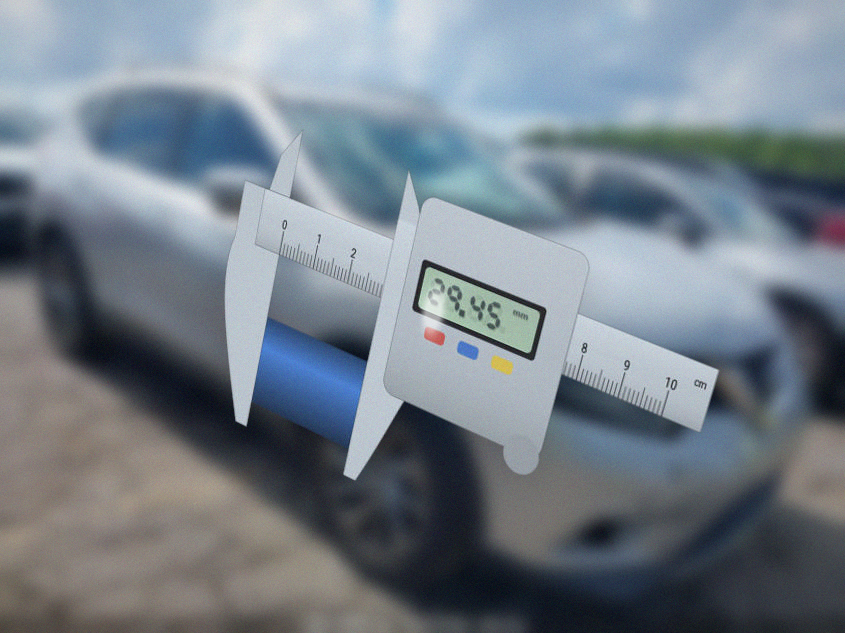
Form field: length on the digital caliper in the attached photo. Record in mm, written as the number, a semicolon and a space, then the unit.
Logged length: 29.45; mm
